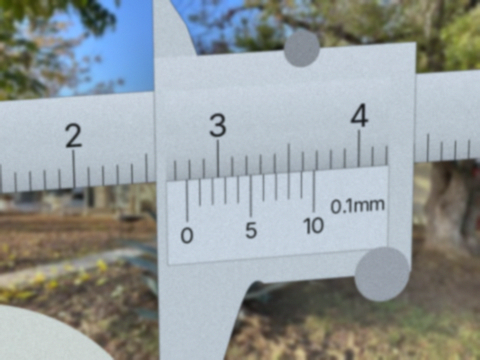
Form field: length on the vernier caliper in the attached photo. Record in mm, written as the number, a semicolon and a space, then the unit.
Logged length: 27.8; mm
